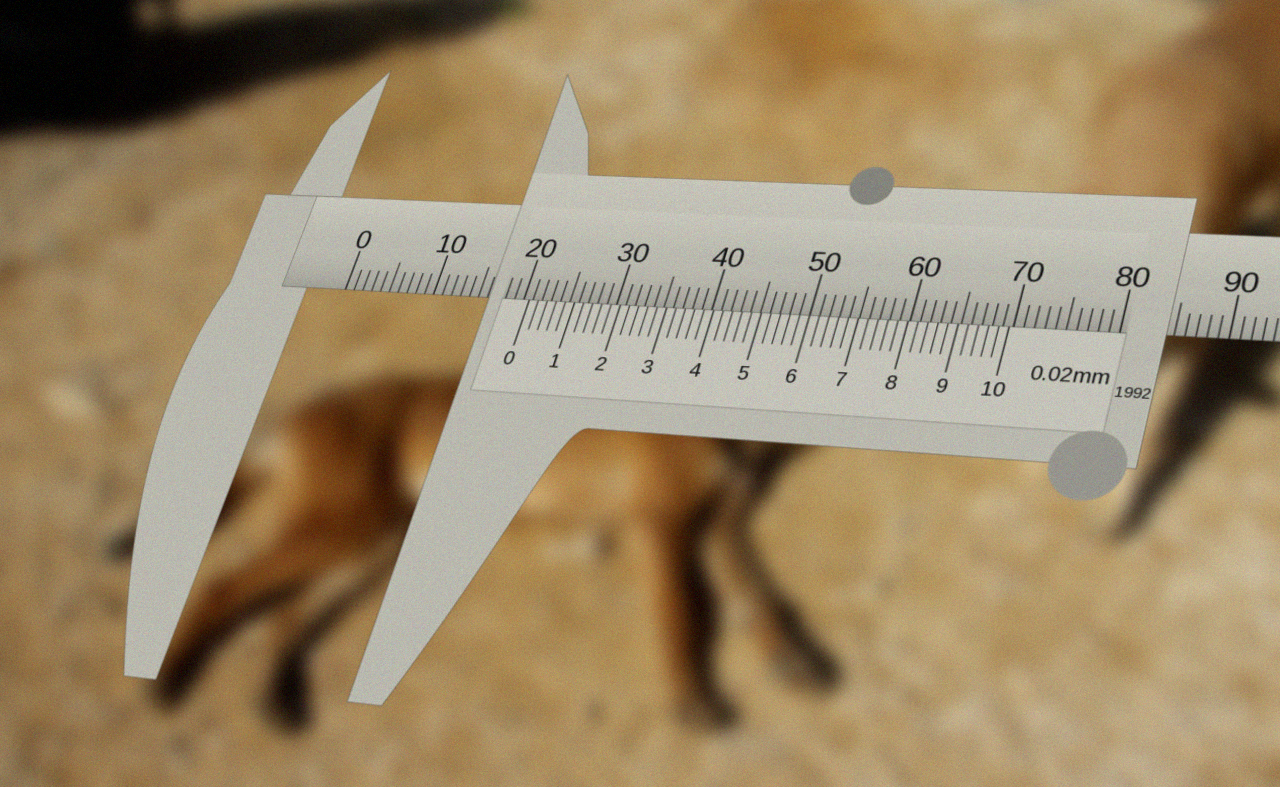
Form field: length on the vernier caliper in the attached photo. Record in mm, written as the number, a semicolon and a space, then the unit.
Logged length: 20.6; mm
